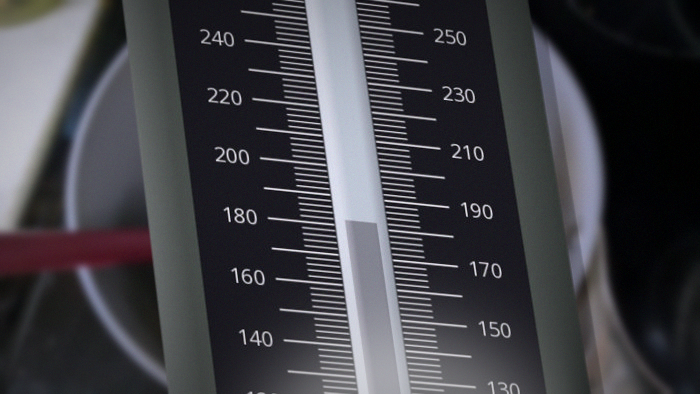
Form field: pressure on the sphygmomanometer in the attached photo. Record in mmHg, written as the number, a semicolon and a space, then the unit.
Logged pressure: 182; mmHg
